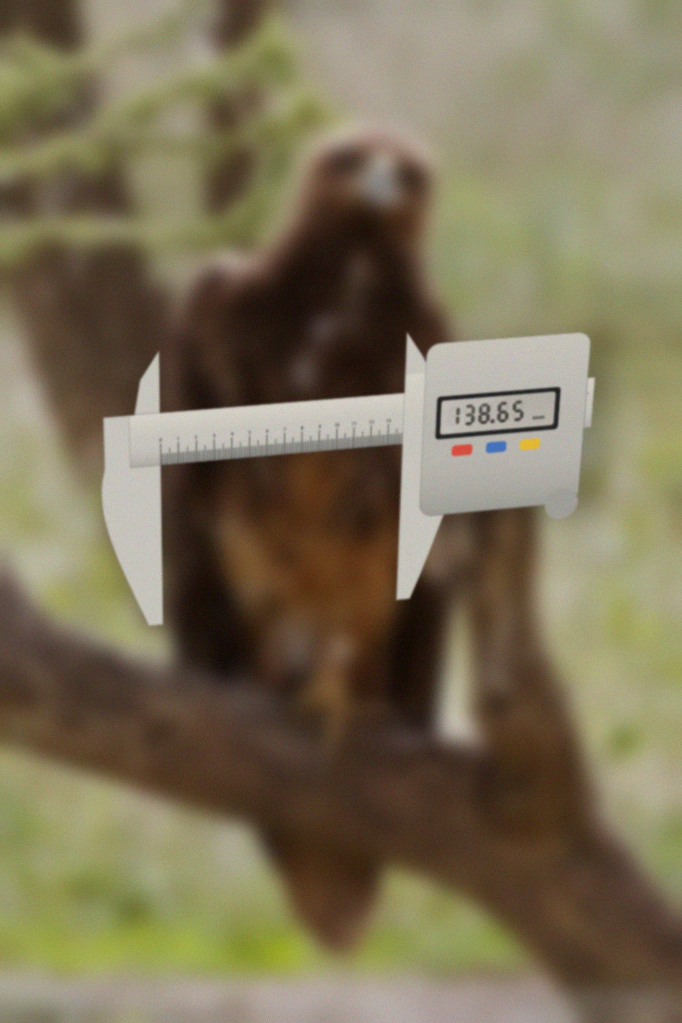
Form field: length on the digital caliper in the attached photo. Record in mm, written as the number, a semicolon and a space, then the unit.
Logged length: 138.65; mm
